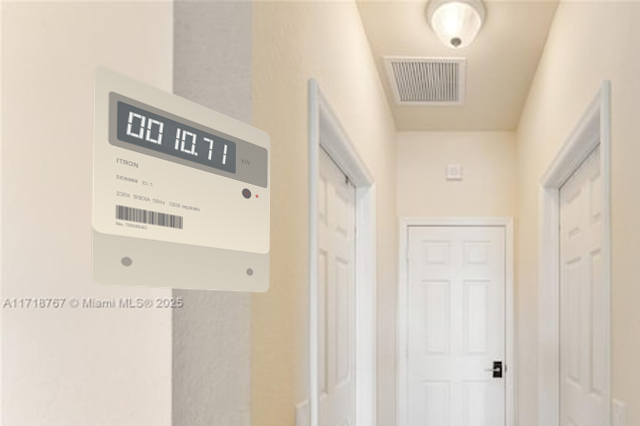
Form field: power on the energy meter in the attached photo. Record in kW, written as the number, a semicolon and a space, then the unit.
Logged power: 10.71; kW
